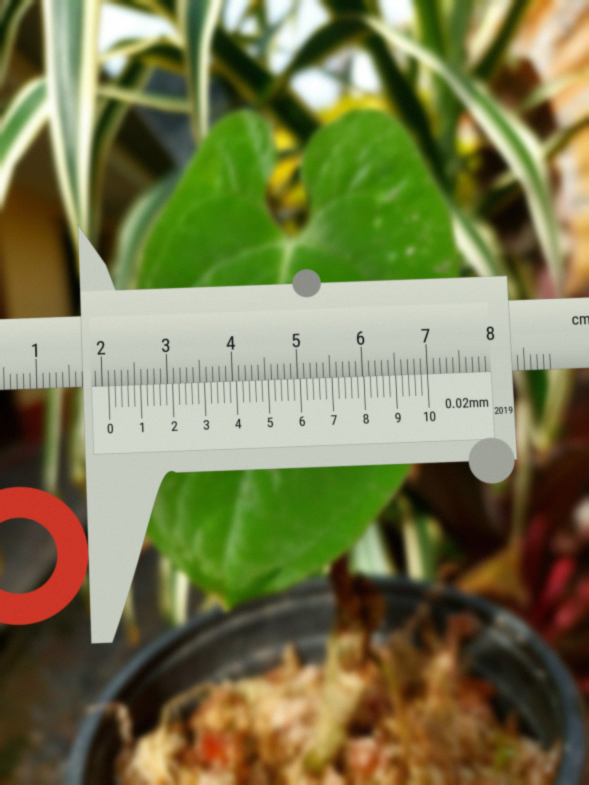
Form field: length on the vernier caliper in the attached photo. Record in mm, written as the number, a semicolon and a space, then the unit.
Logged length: 21.0; mm
